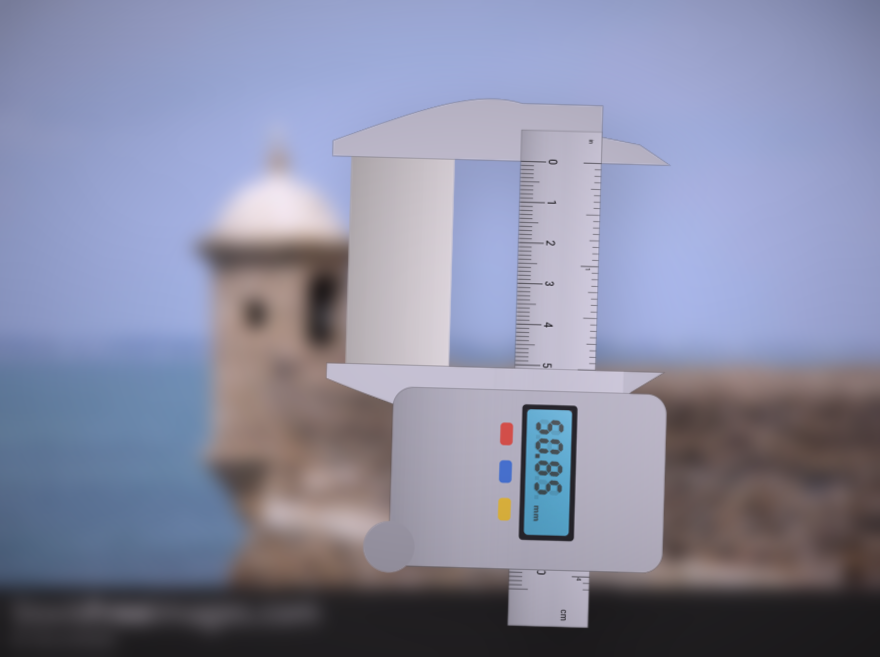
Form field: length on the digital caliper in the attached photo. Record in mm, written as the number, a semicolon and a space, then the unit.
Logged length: 50.85; mm
